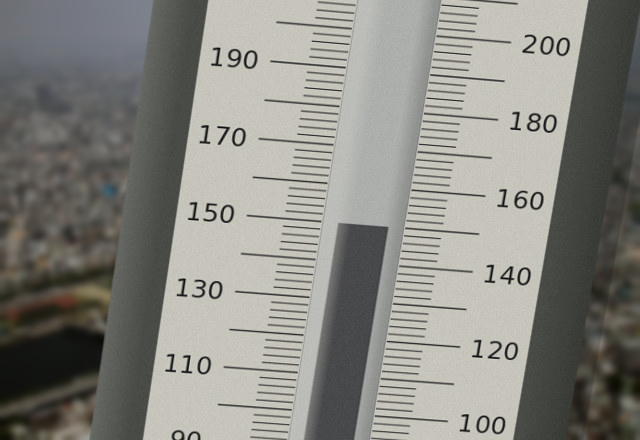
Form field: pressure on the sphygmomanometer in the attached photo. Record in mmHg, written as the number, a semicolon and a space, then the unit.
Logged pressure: 150; mmHg
